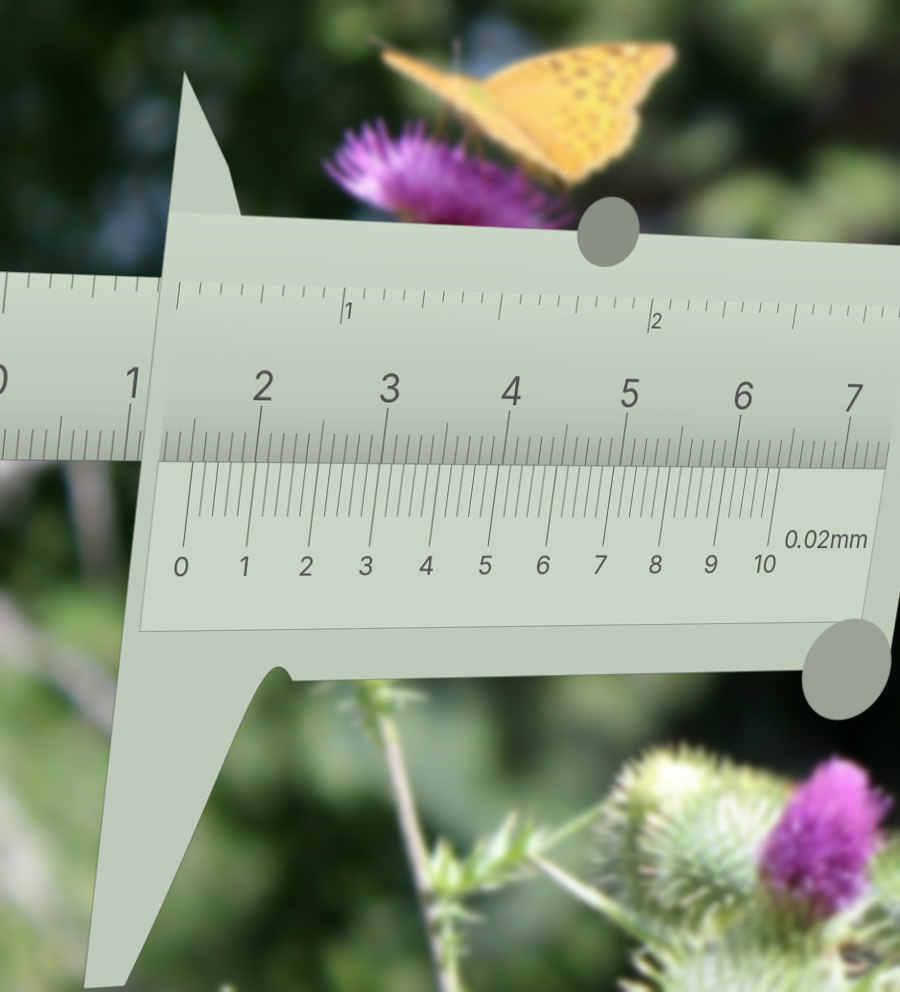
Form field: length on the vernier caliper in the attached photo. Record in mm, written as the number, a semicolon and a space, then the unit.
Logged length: 15.2; mm
